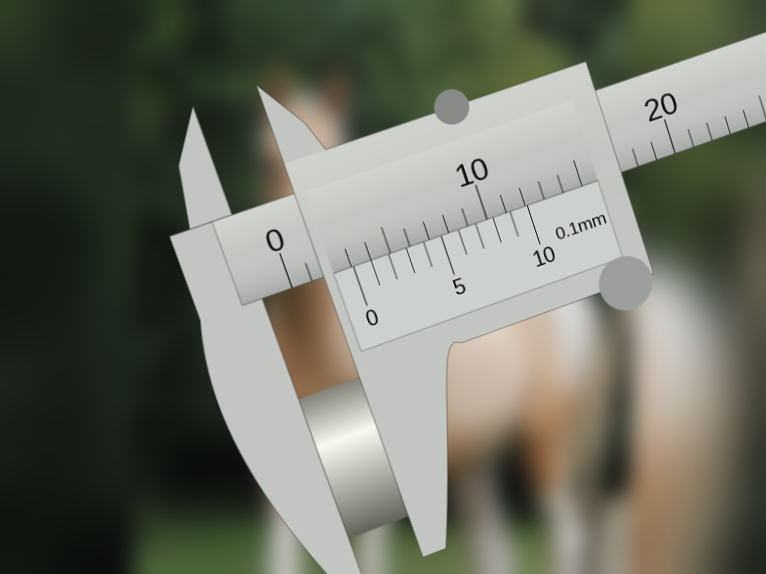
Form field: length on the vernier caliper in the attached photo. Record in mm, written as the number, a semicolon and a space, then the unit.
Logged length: 3.1; mm
